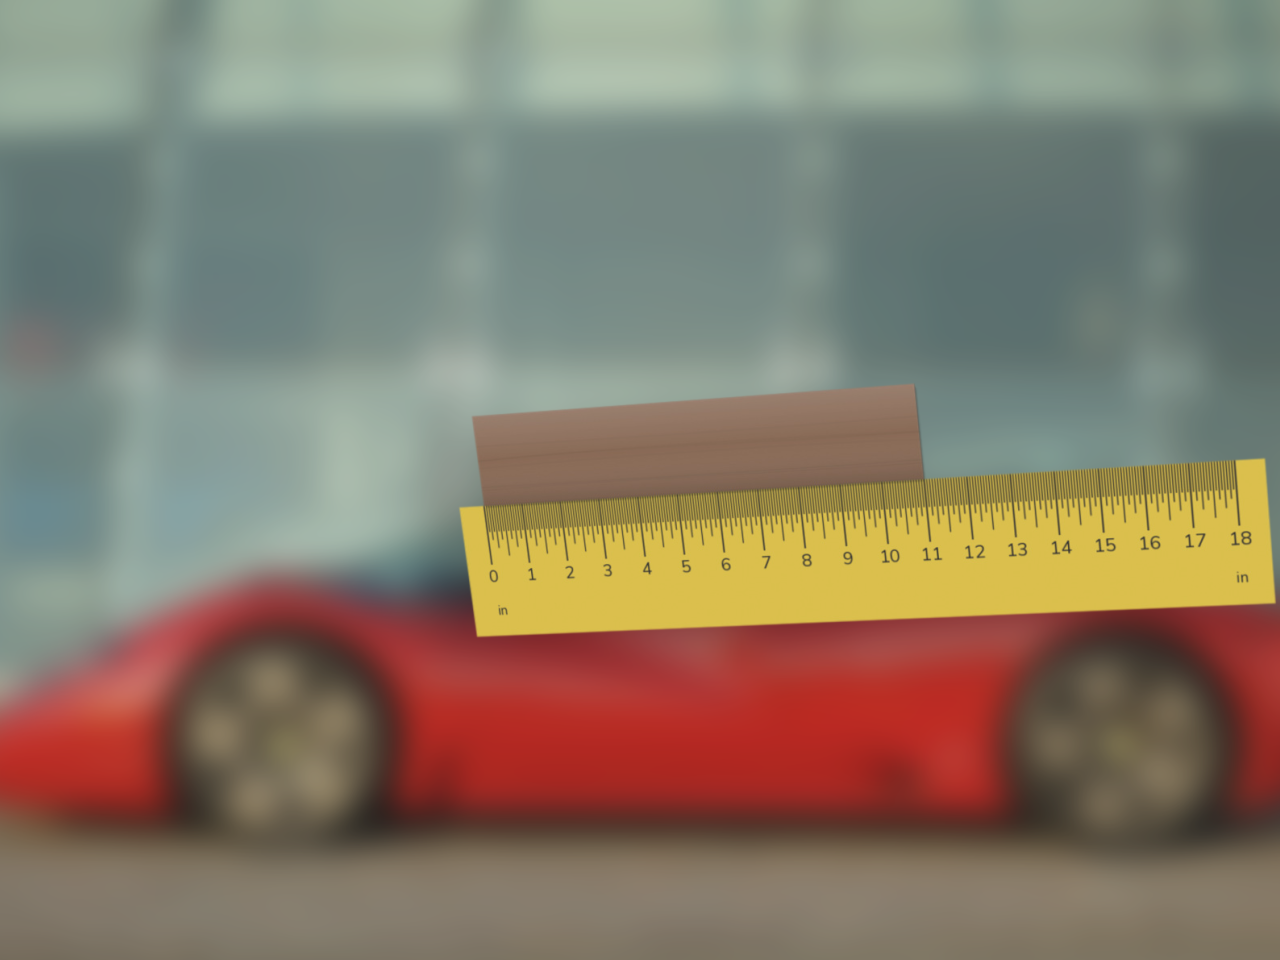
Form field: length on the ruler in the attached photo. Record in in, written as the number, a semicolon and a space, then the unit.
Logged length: 11; in
